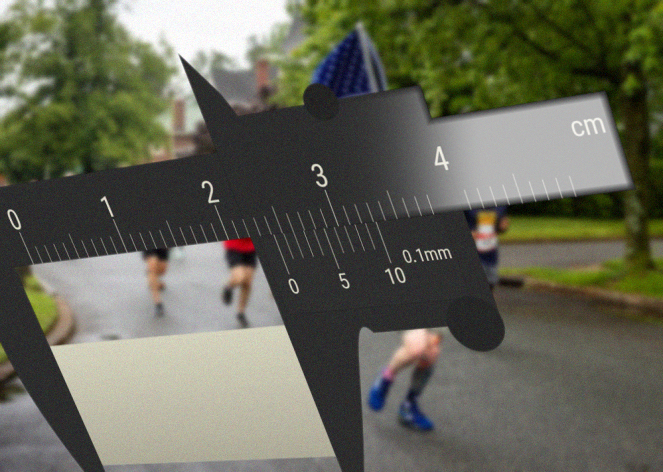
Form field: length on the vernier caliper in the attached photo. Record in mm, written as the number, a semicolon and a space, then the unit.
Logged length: 24.2; mm
